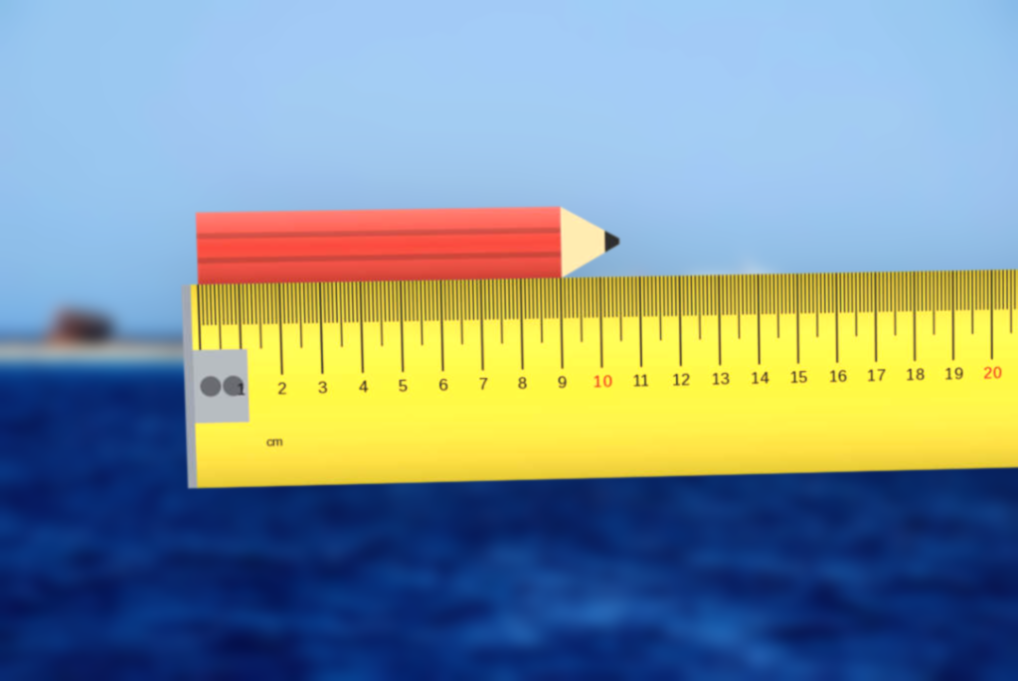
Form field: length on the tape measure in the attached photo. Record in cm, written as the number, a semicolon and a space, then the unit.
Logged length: 10.5; cm
